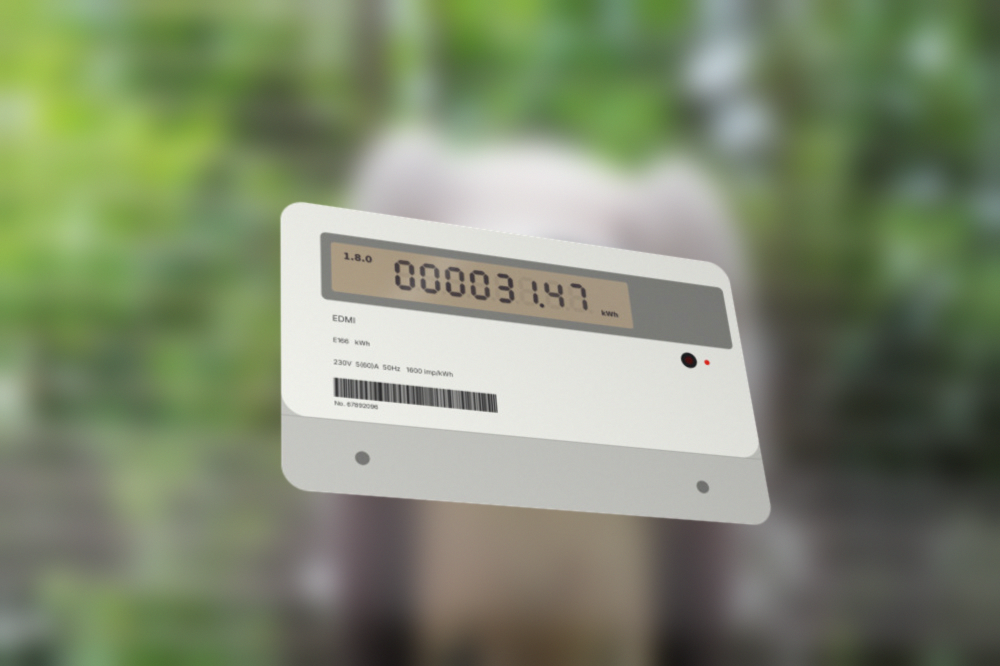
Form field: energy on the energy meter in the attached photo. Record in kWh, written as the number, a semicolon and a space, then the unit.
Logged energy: 31.47; kWh
